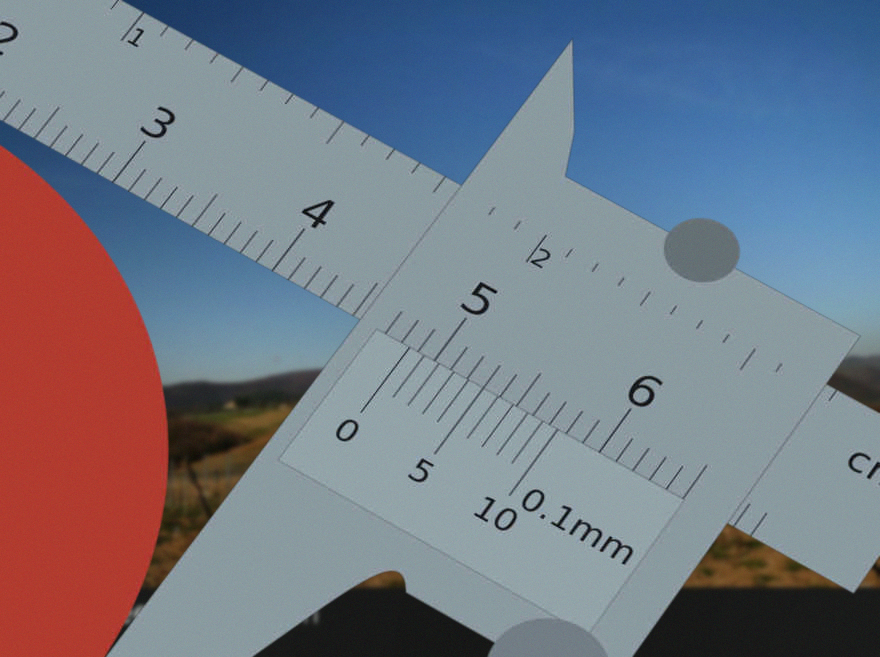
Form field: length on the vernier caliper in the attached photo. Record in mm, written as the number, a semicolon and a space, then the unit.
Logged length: 48.5; mm
